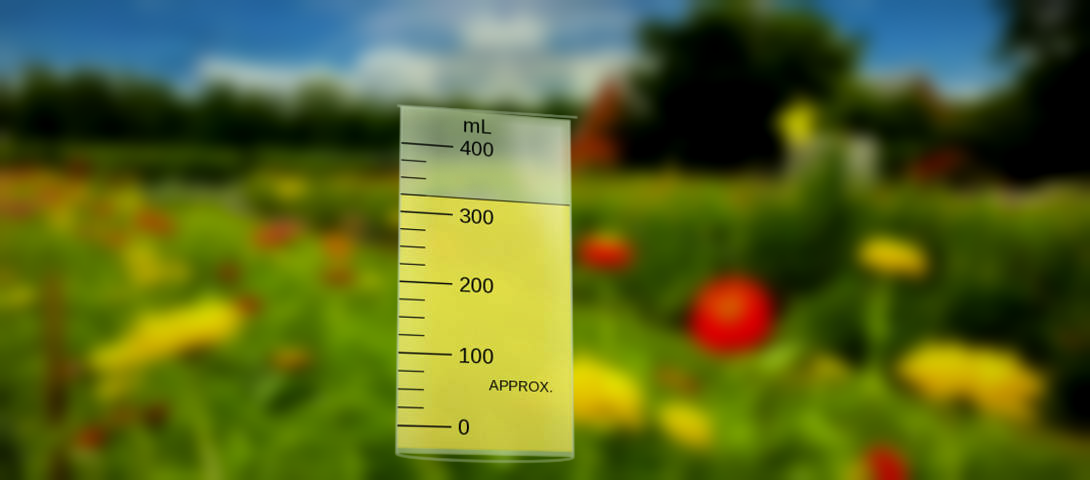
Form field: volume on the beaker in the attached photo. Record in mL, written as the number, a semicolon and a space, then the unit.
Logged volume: 325; mL
